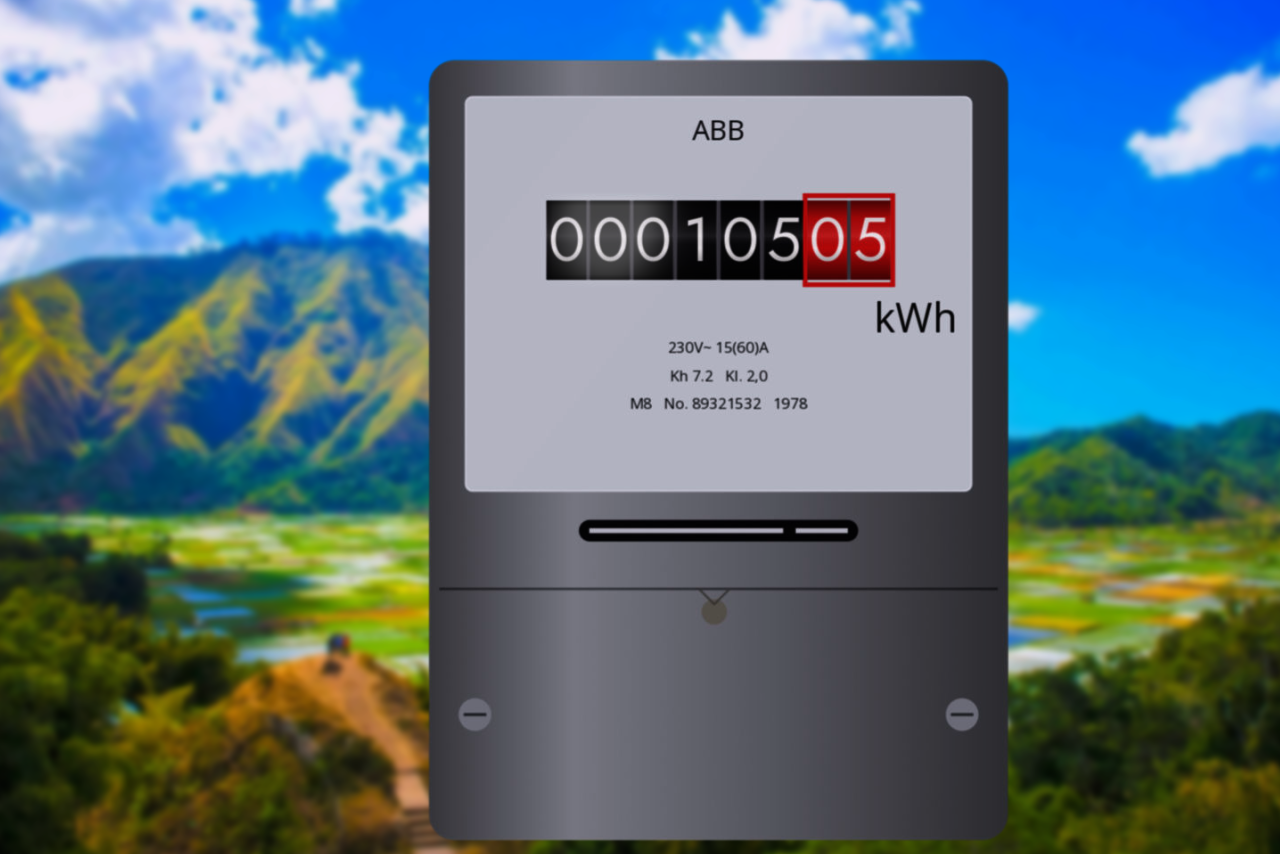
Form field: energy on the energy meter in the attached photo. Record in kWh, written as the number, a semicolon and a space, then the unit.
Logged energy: 105.05; kWh
